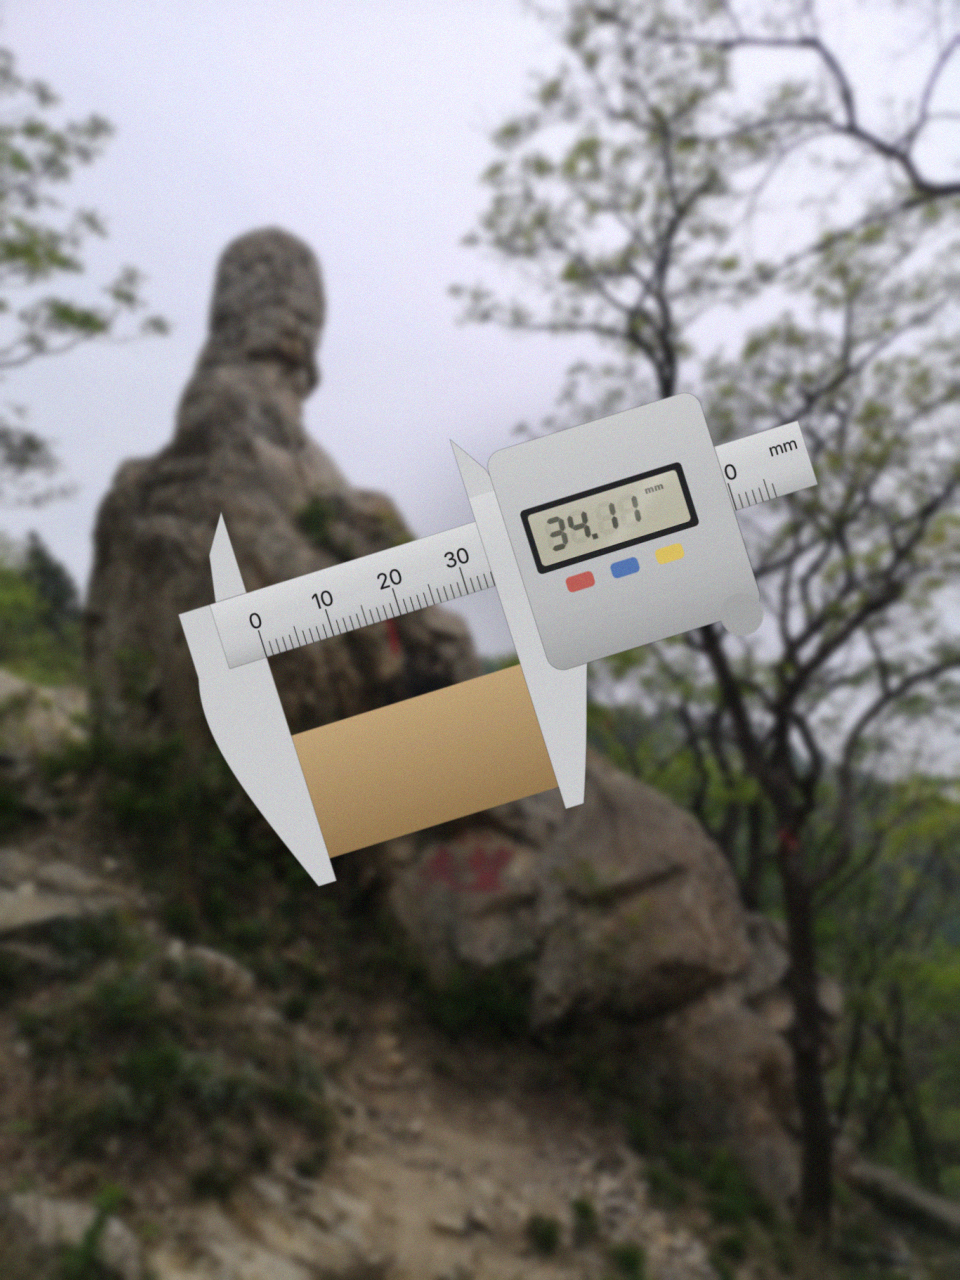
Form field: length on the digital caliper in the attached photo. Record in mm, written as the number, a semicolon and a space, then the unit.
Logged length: 34.11; mm
